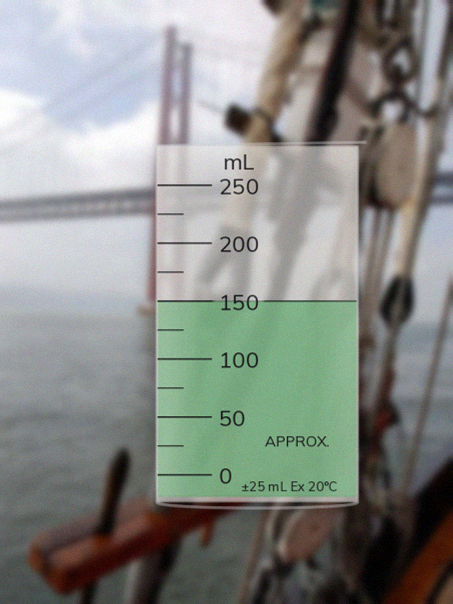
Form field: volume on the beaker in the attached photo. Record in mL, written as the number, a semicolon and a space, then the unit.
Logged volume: 150; mL
